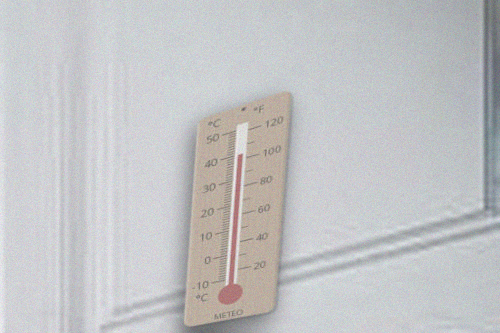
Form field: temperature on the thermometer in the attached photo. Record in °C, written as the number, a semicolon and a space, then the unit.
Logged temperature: 40; °C
